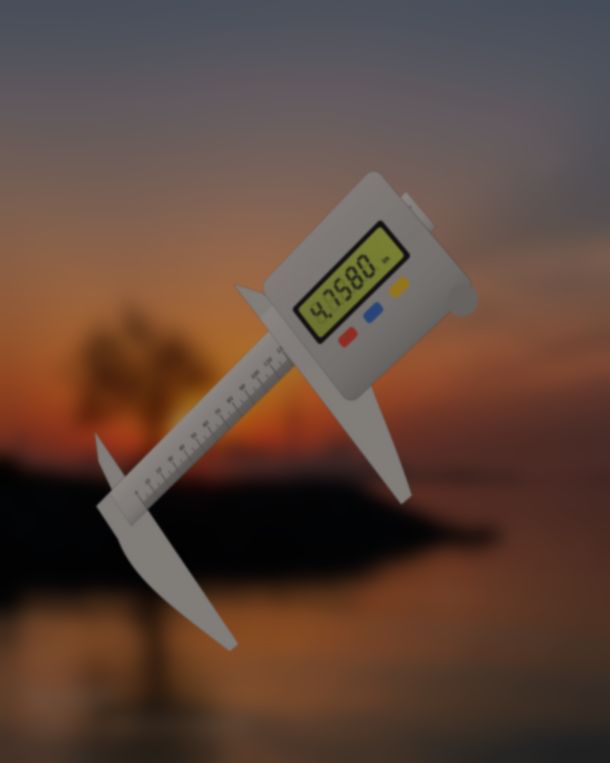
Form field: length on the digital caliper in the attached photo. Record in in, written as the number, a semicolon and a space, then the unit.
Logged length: 4.7580; in
